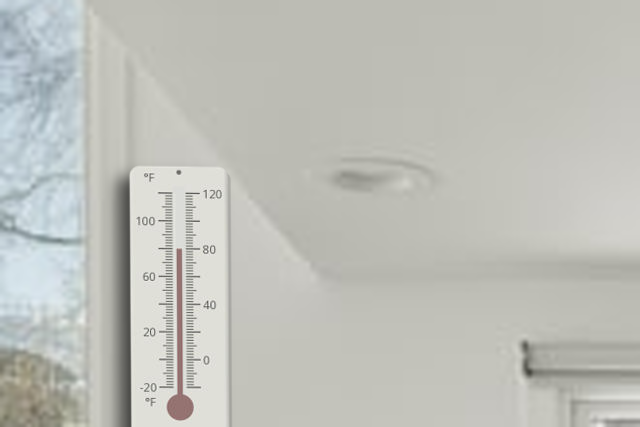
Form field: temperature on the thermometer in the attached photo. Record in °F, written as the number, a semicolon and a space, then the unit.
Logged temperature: 80; °F
